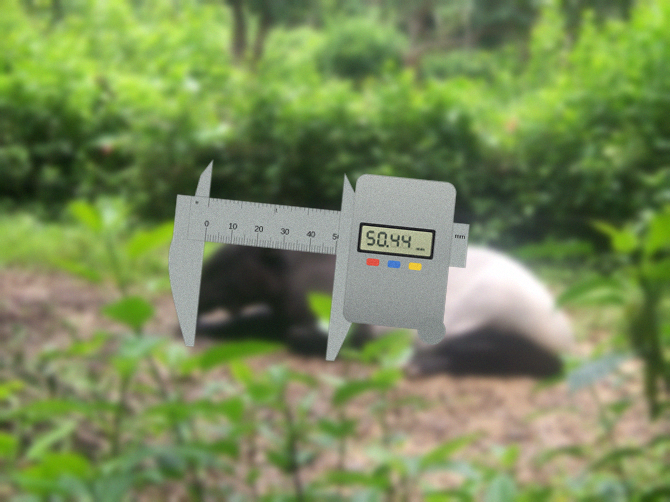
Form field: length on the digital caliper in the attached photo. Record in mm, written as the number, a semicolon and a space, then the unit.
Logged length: 50.44; mm
